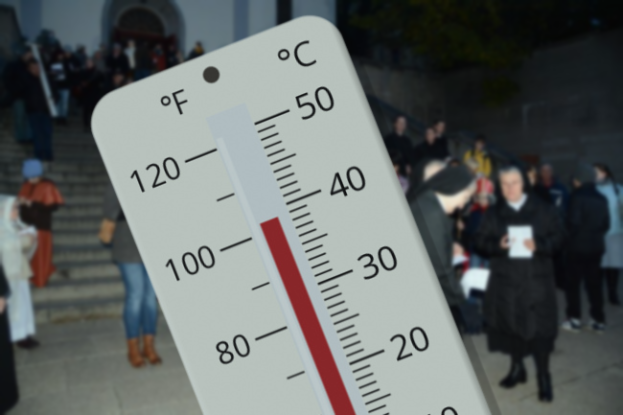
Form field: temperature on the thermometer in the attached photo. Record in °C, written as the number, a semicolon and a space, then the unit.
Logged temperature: 39; °C
